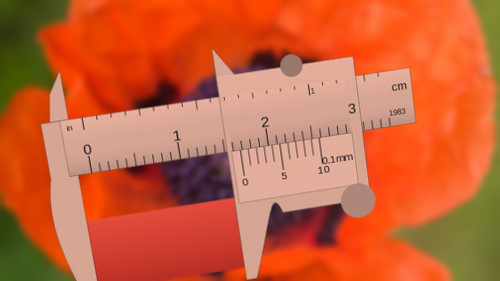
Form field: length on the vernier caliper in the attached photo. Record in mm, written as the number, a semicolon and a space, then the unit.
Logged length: 16.8; mm
